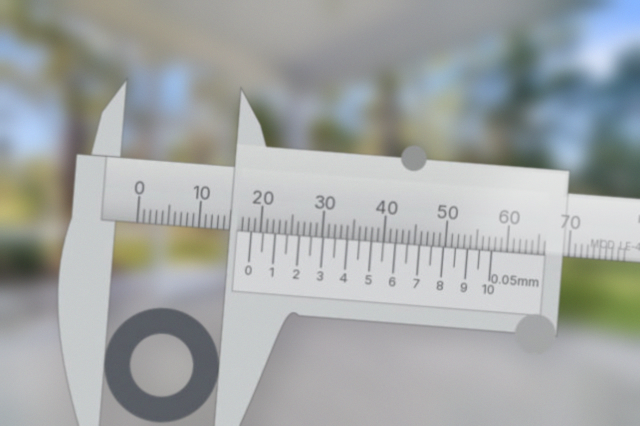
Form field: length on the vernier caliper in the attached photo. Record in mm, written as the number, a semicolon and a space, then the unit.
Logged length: 18.5; mm
